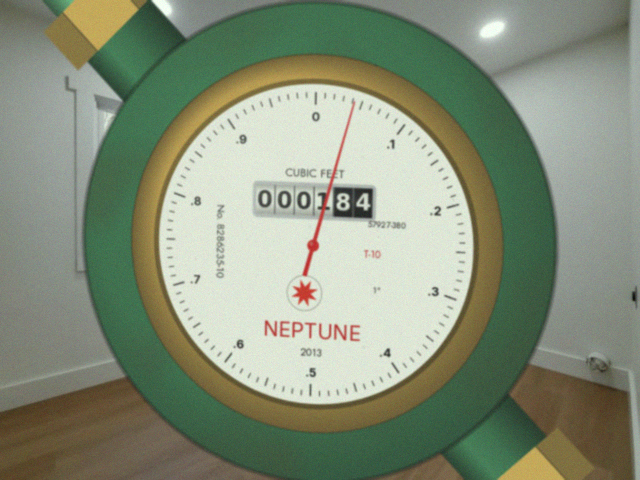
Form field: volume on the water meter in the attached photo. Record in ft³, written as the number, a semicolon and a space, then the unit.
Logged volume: 184.04; ft³
